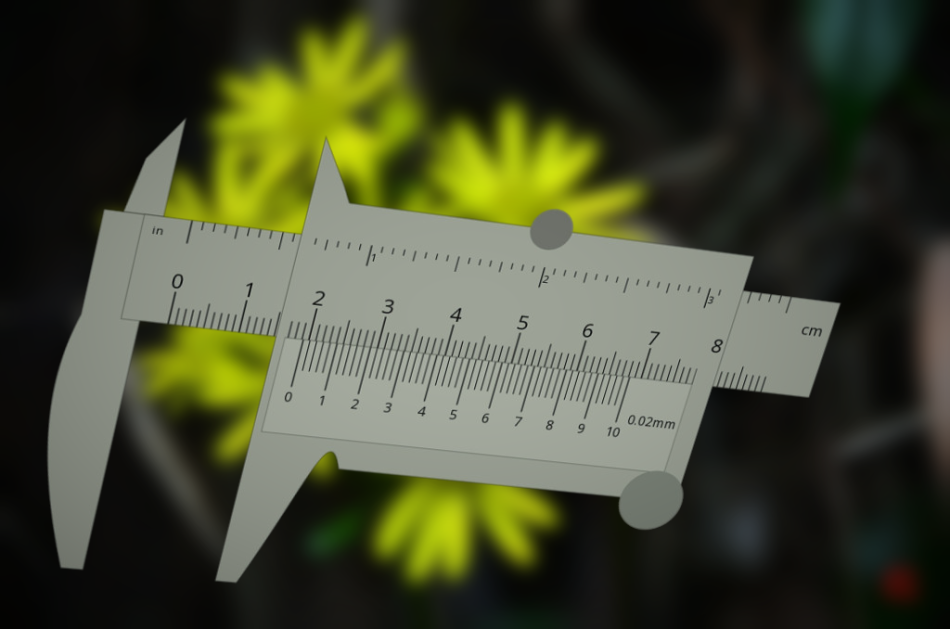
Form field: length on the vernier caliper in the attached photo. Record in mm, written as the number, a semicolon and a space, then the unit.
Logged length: 19.2; mm
